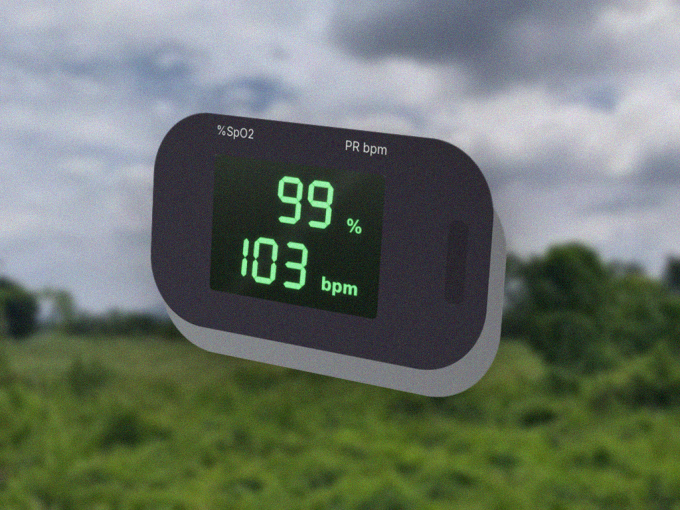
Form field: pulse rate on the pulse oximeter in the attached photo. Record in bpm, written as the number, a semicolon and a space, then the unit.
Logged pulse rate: 103; bpm
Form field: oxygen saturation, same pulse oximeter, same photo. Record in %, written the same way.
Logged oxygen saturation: 99; %
